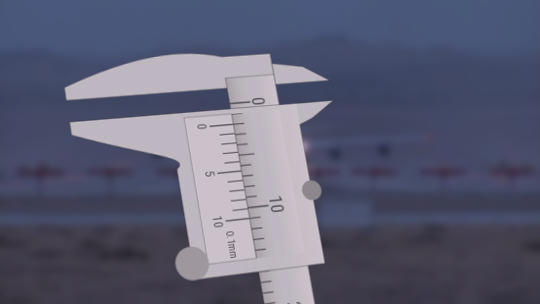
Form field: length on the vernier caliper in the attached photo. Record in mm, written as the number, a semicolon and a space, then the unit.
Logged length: 2.0; mm
